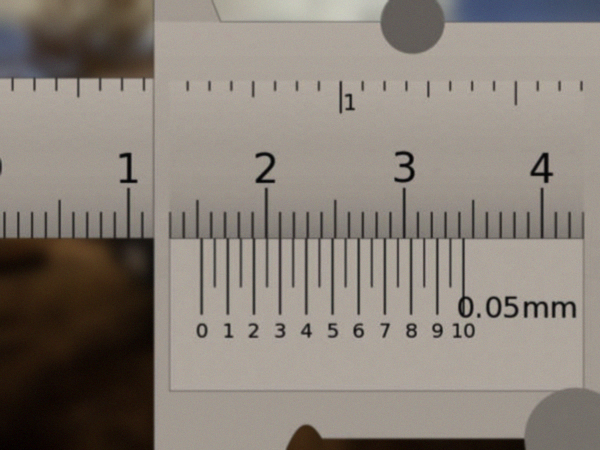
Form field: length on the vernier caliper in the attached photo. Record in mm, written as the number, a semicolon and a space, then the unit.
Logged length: 15.3; mm
